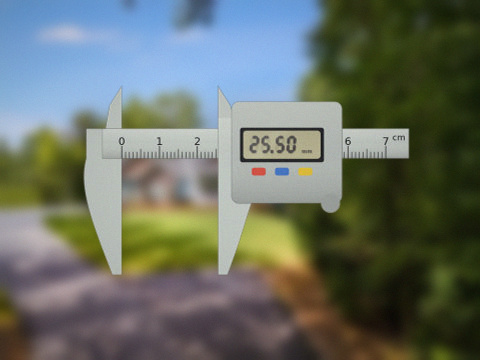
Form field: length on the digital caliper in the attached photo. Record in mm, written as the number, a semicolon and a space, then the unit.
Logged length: 25.50; mm
